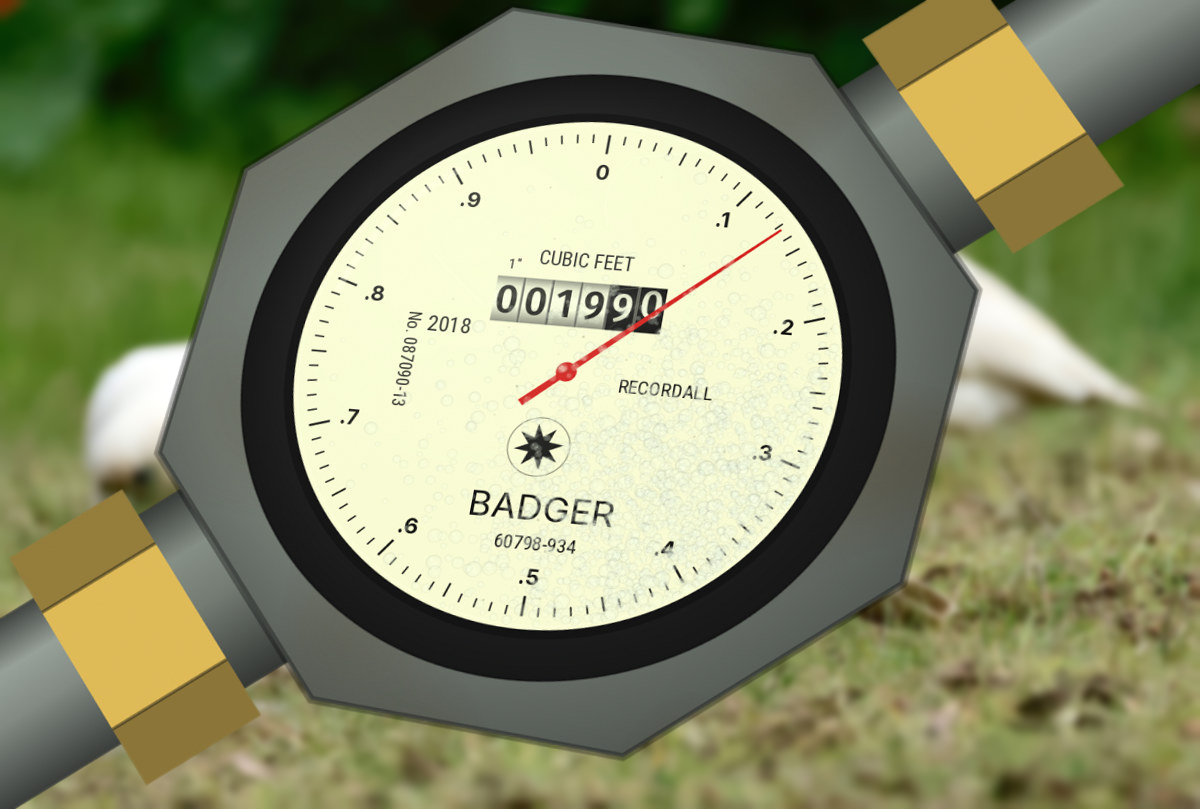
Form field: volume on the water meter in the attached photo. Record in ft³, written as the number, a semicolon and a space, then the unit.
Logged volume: 1990.13; ft³
